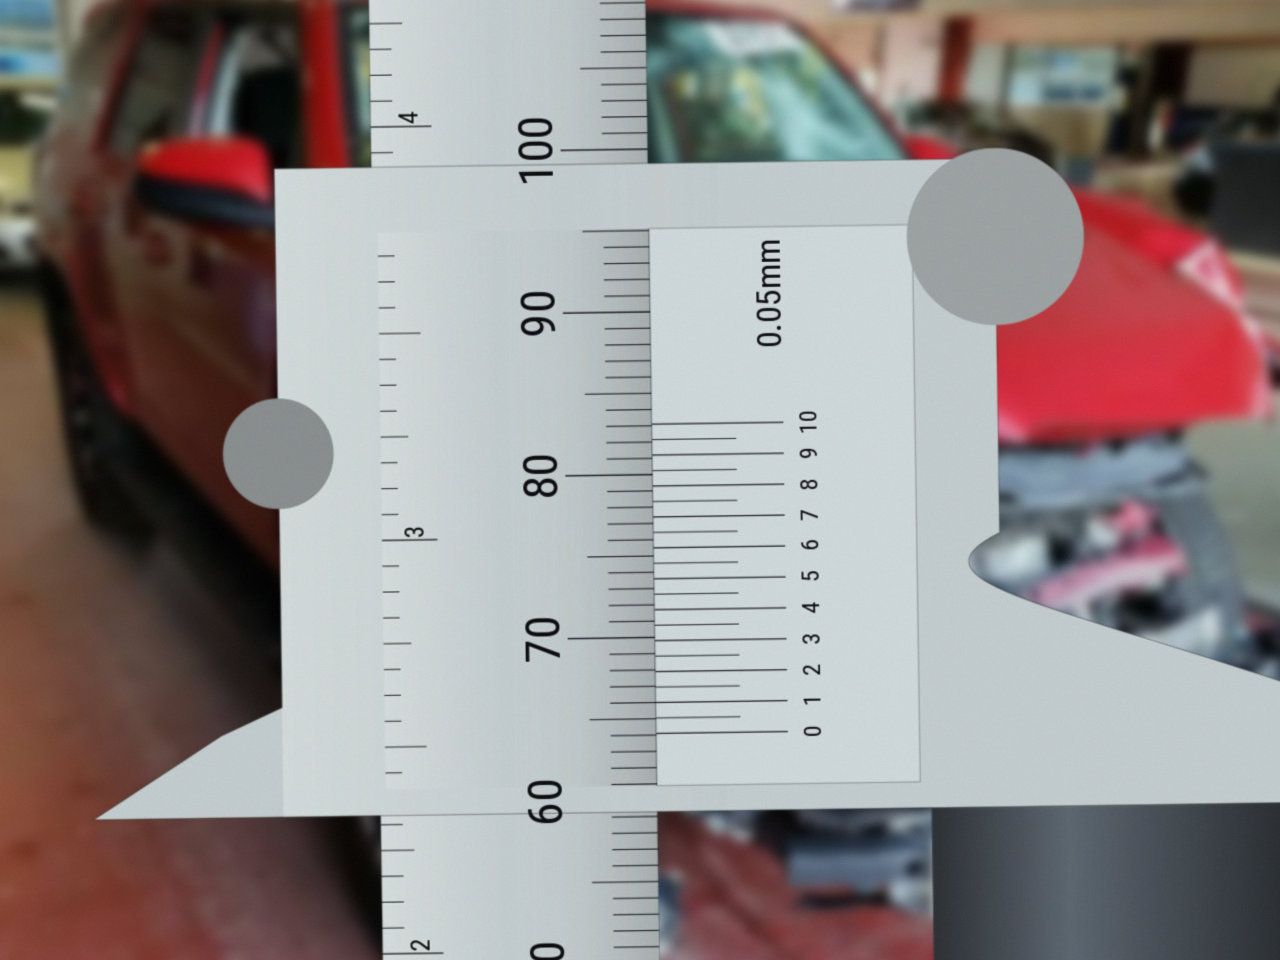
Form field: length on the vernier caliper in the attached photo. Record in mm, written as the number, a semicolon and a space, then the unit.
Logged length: 64.1; mm
